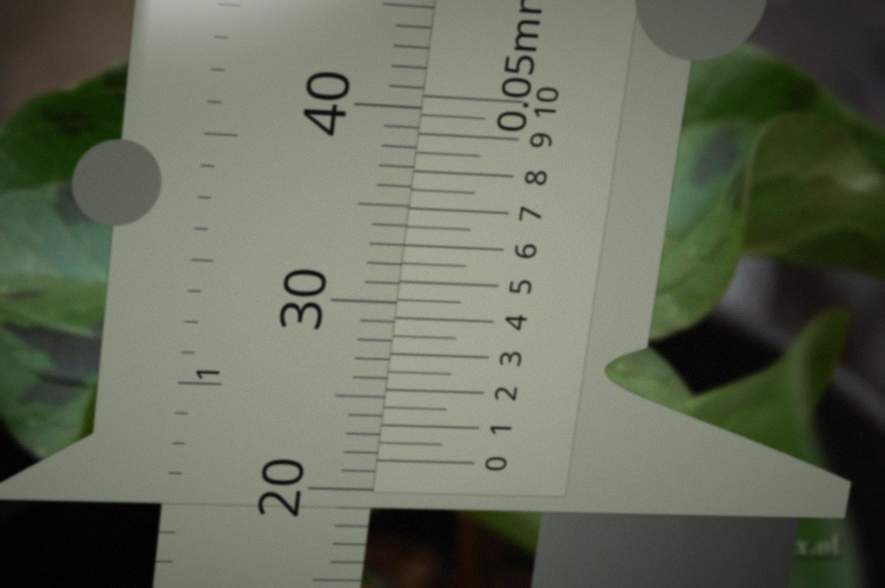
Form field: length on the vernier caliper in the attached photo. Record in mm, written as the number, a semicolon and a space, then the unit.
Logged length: 21.6; mm
